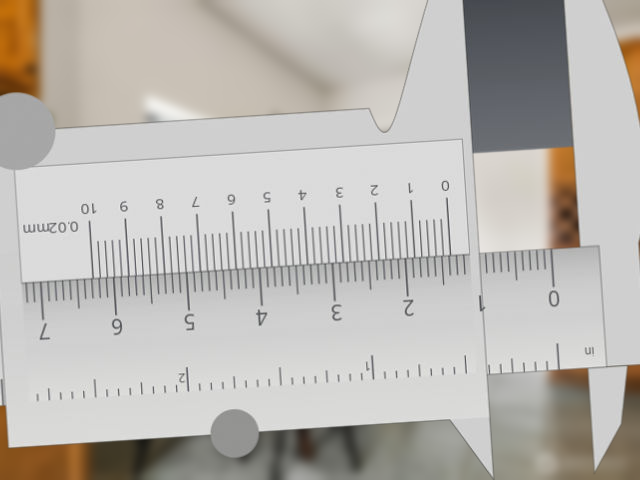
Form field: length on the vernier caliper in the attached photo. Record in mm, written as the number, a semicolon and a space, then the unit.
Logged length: 13.8; mm
